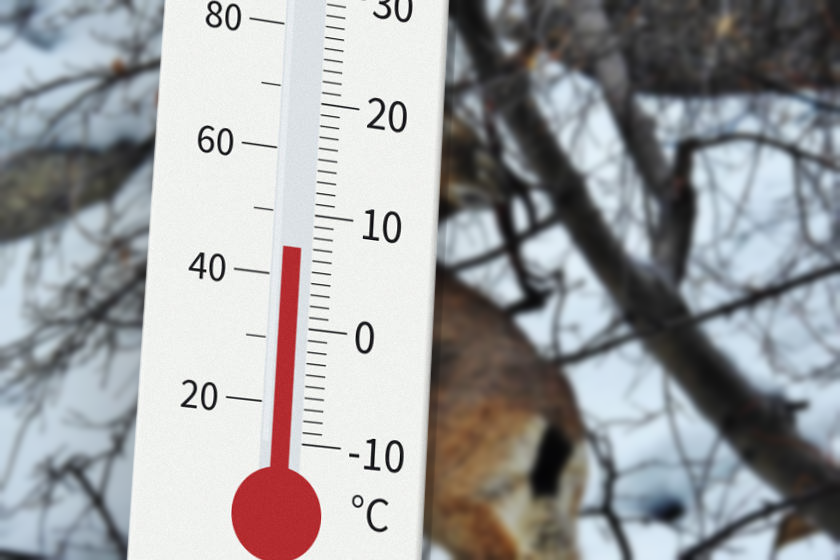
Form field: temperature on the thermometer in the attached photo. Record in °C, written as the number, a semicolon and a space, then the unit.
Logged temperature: 7; °C
